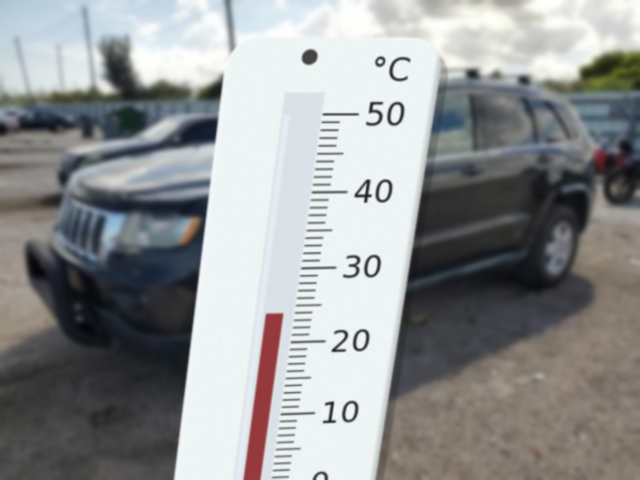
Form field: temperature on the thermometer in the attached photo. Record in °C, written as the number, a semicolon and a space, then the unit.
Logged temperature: 24; °C
